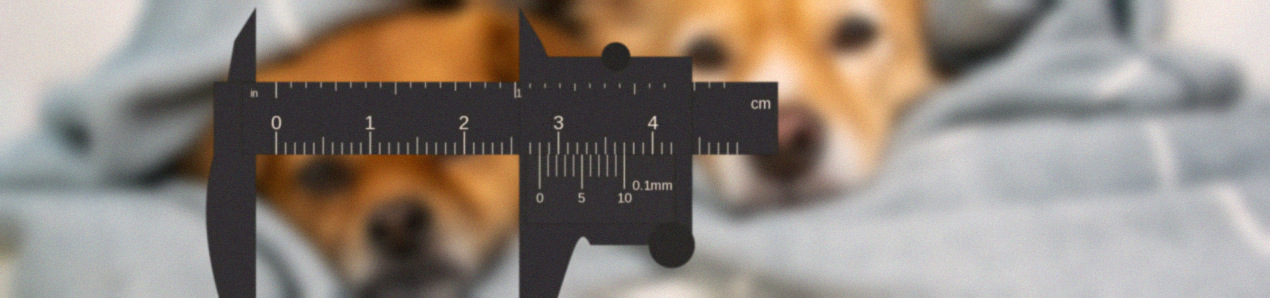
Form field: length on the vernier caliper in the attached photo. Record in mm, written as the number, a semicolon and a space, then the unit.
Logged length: 28.0; mm
